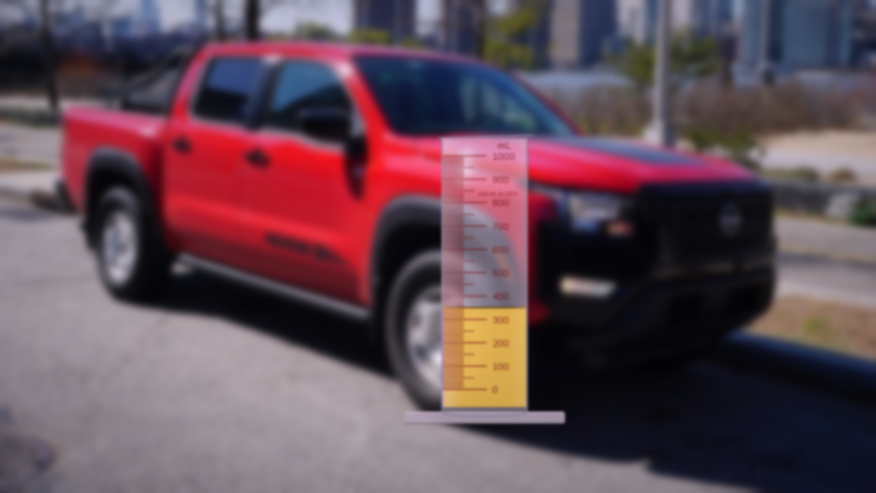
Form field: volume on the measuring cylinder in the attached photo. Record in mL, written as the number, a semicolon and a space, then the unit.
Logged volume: 350; mL
